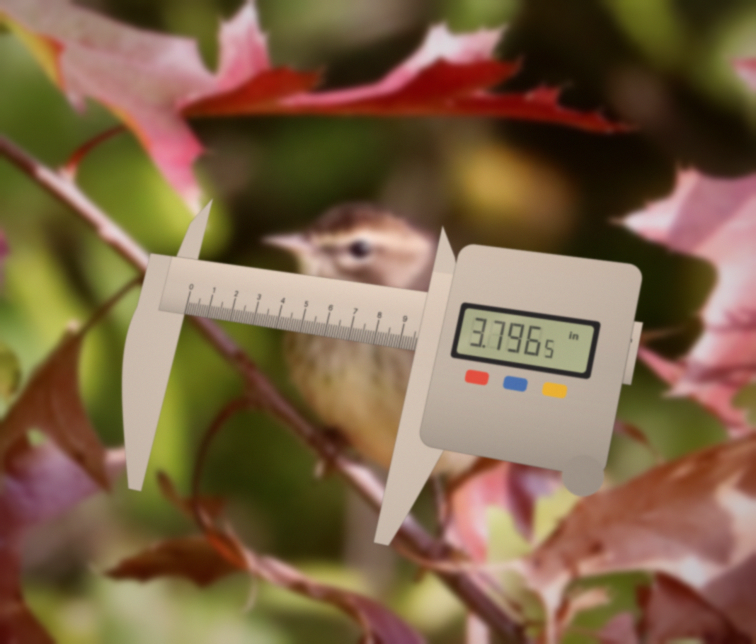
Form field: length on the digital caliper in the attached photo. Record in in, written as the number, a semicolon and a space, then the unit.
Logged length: 3.7965; in
